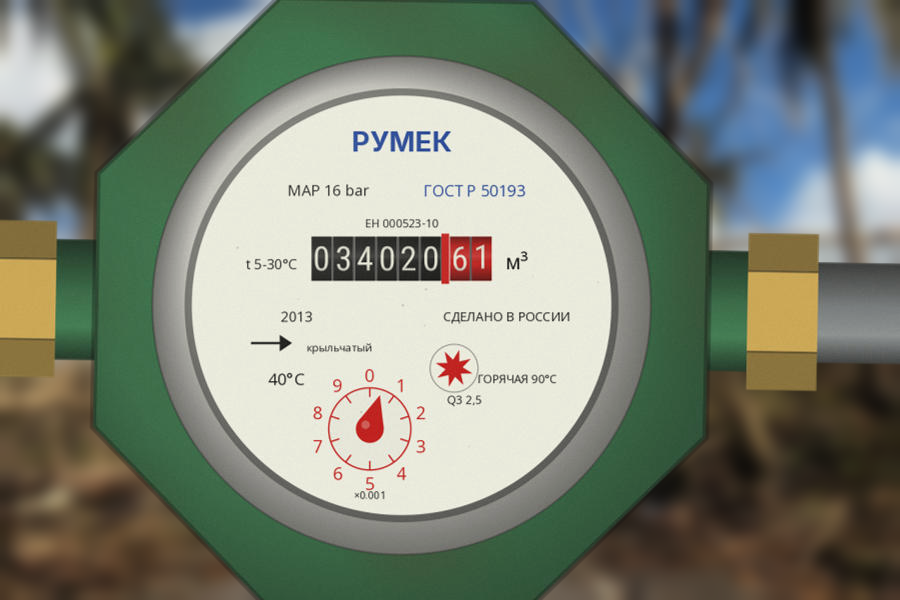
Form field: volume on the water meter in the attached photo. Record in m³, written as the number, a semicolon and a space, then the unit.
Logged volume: 34020.610; m³
